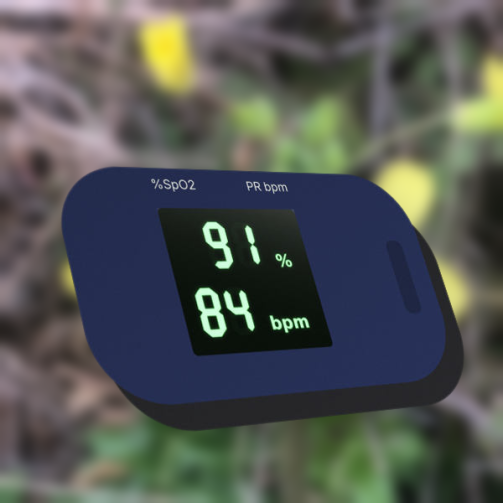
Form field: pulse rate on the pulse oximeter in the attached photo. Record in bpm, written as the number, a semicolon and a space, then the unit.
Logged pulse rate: 84; bpm
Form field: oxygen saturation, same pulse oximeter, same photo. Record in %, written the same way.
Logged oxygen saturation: 91; %
